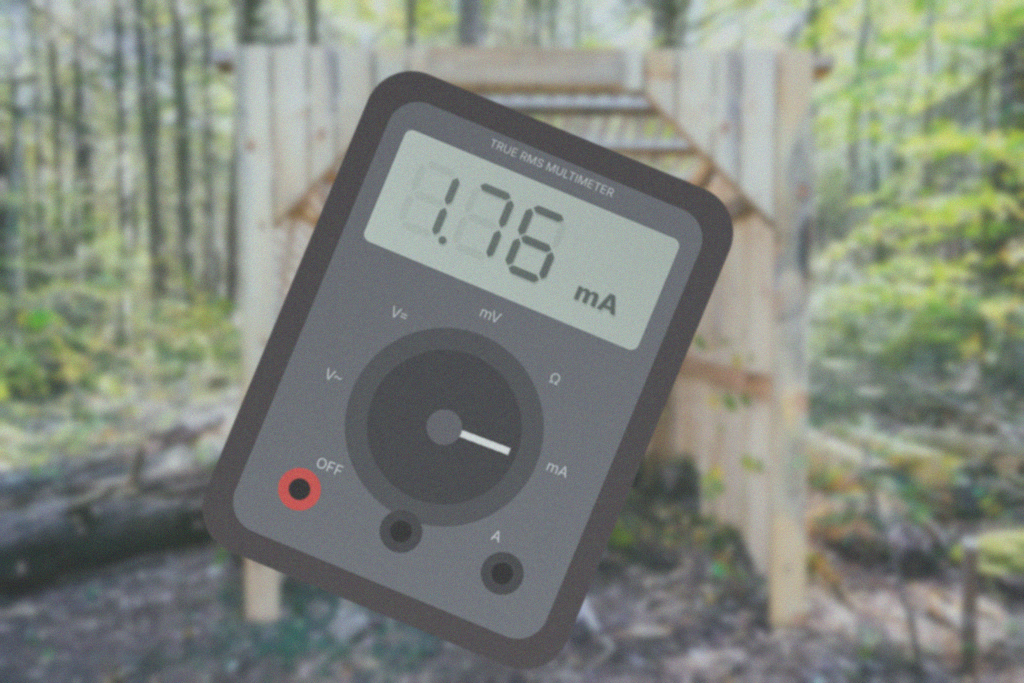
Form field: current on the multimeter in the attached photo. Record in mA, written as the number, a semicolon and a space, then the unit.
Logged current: 1.76; mA
